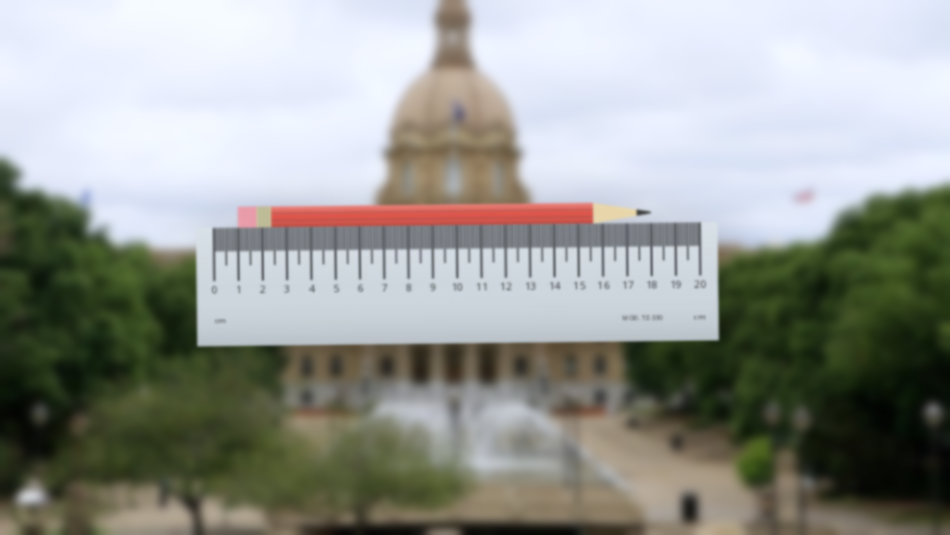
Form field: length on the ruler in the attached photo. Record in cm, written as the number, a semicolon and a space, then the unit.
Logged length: 17; cm
